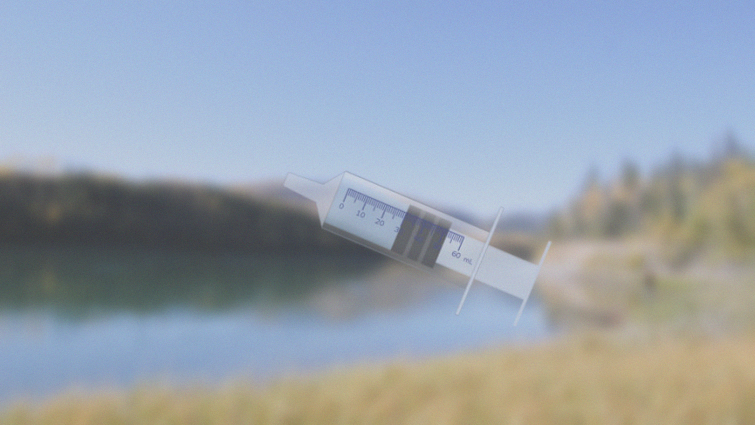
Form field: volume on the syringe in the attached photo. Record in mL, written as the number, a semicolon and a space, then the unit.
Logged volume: 30; mL
